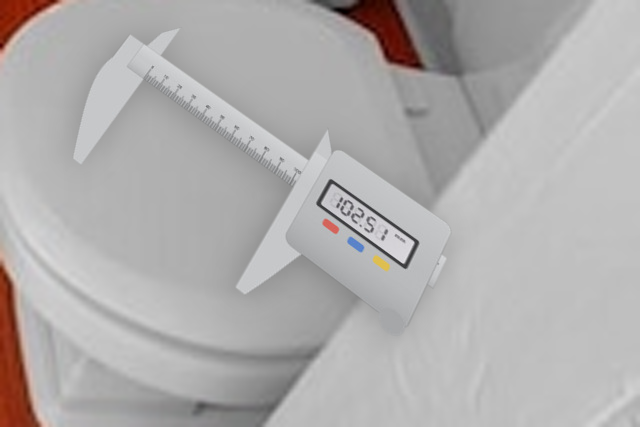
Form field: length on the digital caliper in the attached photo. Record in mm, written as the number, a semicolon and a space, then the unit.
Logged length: 102.51; mm
